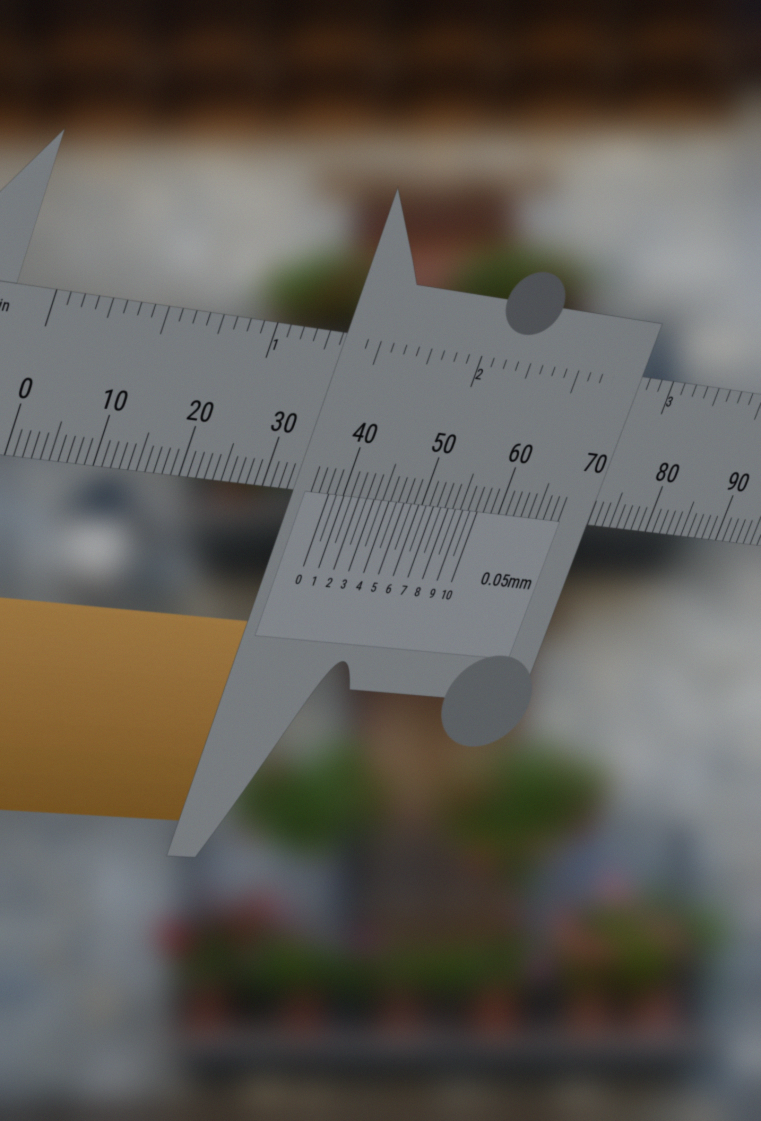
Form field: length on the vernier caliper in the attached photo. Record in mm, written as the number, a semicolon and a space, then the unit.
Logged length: 38.2; mm
